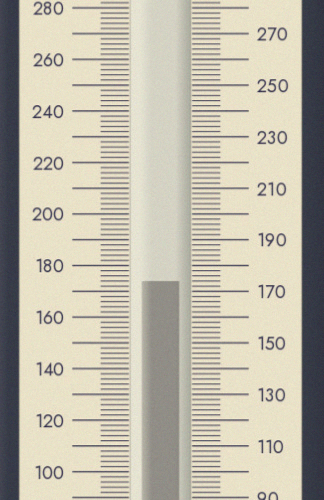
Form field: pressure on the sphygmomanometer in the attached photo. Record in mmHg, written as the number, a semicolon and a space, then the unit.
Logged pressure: 174; mmHg
